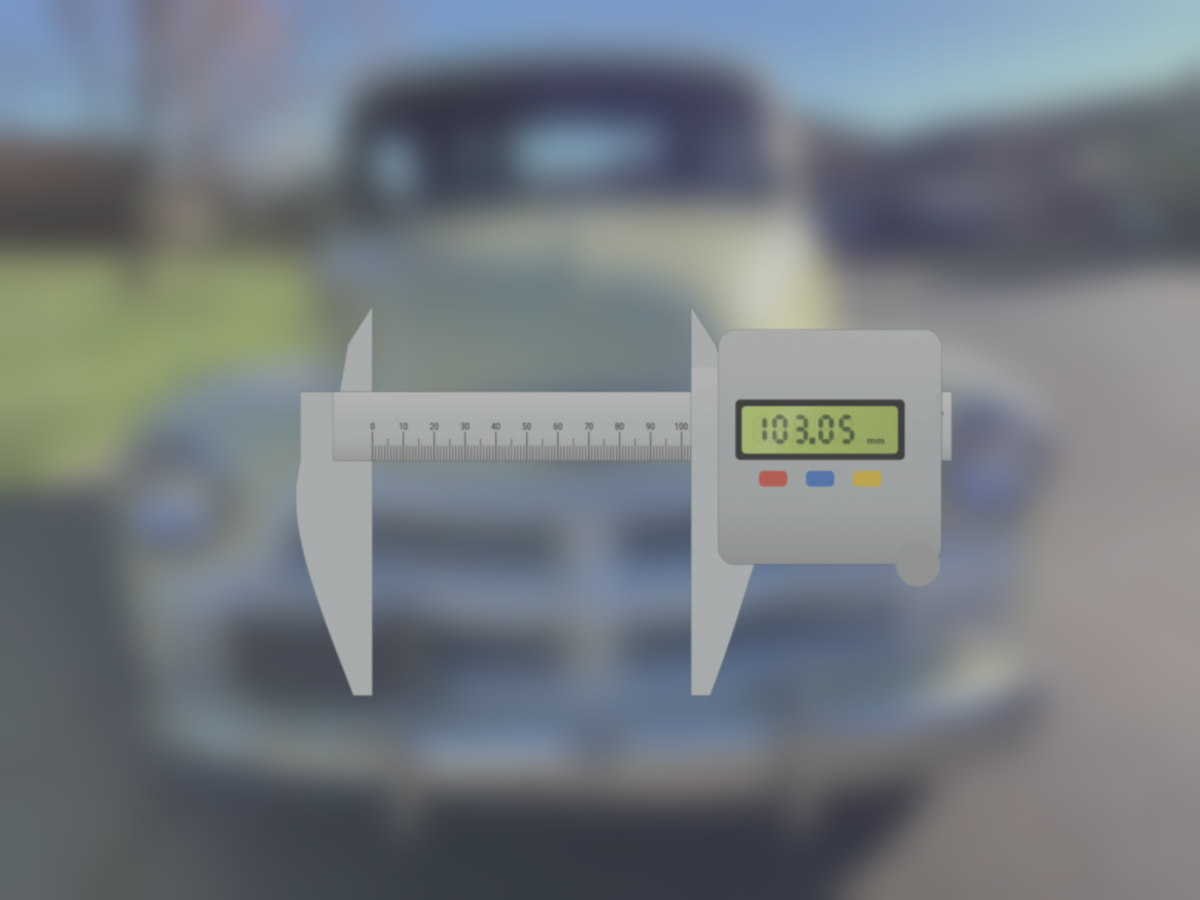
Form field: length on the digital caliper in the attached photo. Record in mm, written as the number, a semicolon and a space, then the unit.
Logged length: 103.05; mm
